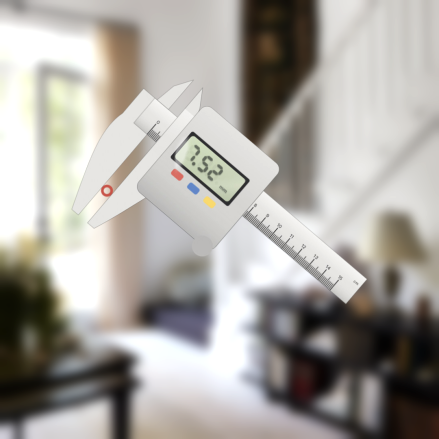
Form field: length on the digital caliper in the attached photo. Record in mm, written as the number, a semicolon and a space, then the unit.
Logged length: 7.52; mm
